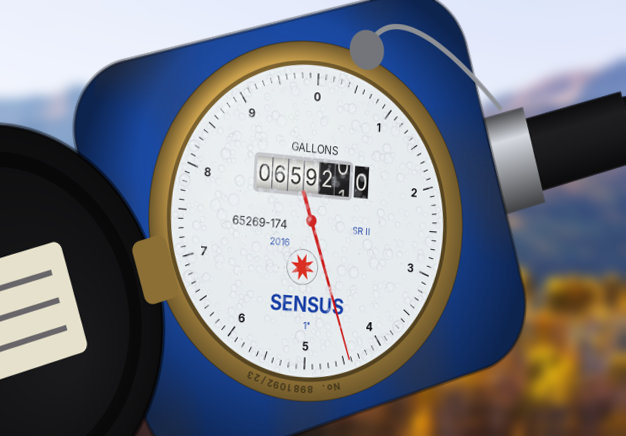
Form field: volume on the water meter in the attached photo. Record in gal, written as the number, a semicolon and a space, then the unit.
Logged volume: 659204.4; gal
